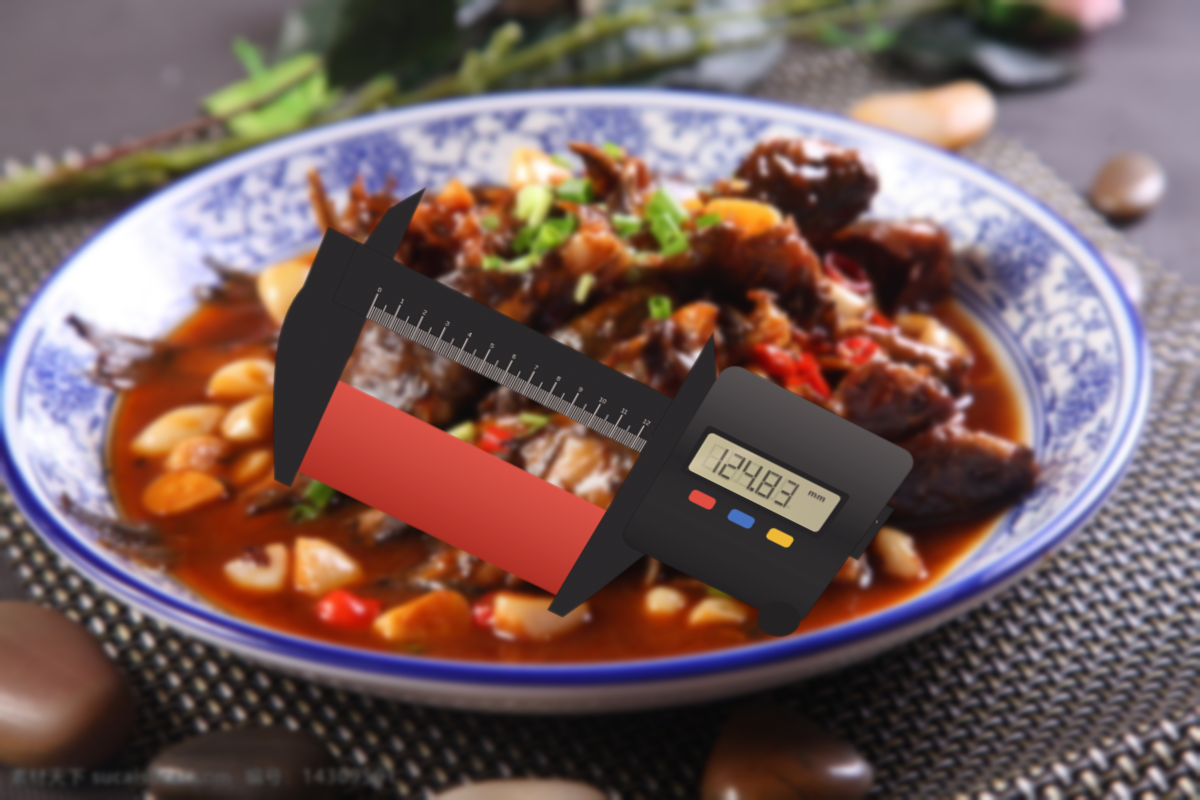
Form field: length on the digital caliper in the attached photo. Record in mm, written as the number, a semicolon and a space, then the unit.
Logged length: 124.83; mm
